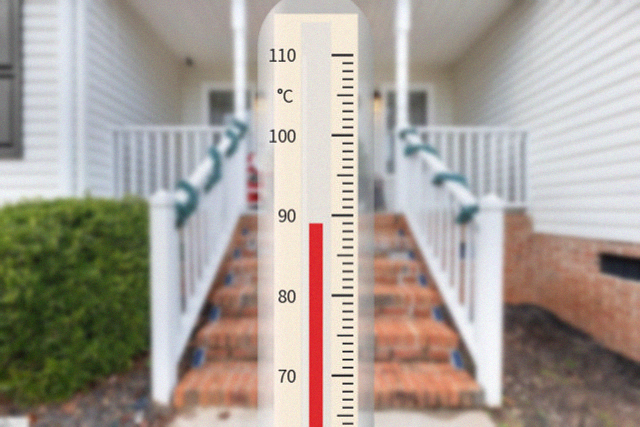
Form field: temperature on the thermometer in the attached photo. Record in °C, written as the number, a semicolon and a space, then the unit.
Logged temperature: 89; °C
